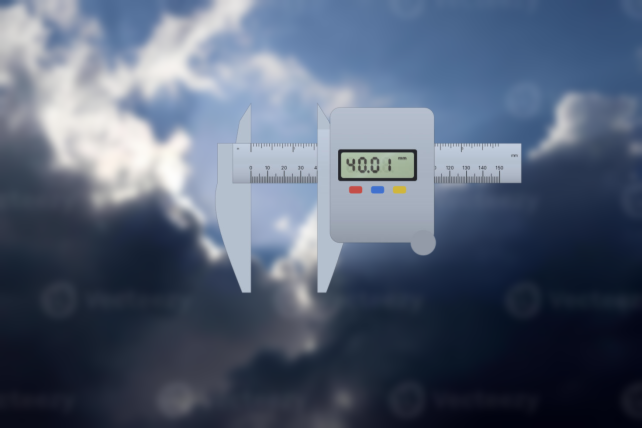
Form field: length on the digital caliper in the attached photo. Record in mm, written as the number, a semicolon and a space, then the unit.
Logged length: 40.01; mm
